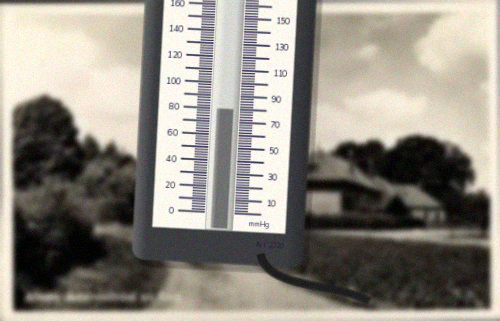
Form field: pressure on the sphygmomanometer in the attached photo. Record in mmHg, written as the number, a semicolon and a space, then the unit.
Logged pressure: 80; mmHg
